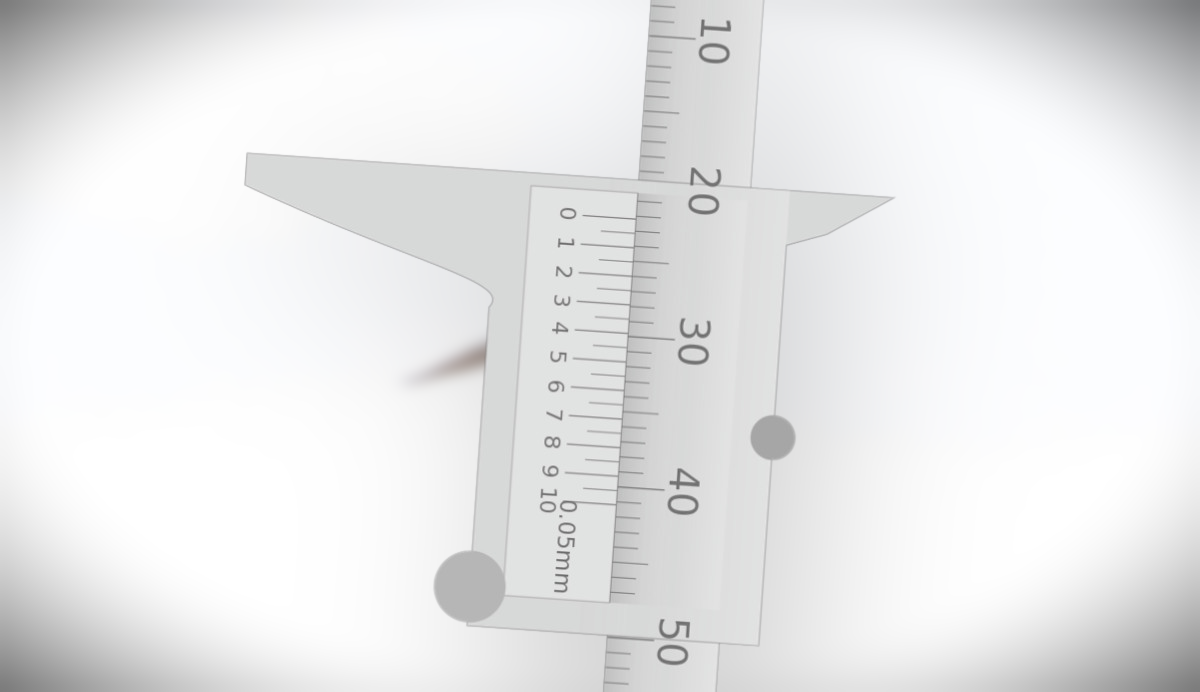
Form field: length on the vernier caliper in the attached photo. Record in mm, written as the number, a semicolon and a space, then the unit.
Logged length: 22.2; mm
